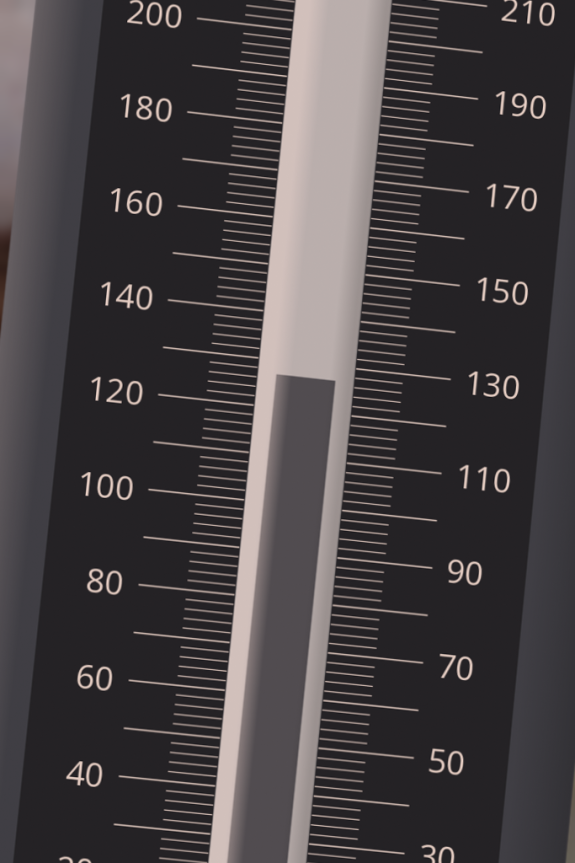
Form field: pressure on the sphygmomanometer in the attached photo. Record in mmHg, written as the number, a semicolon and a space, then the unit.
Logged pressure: 127; mmHg
